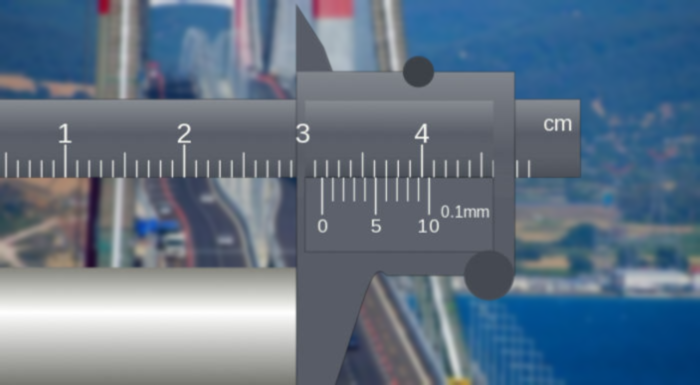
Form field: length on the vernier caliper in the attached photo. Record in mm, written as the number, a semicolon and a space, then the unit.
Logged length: 31.6; mm
